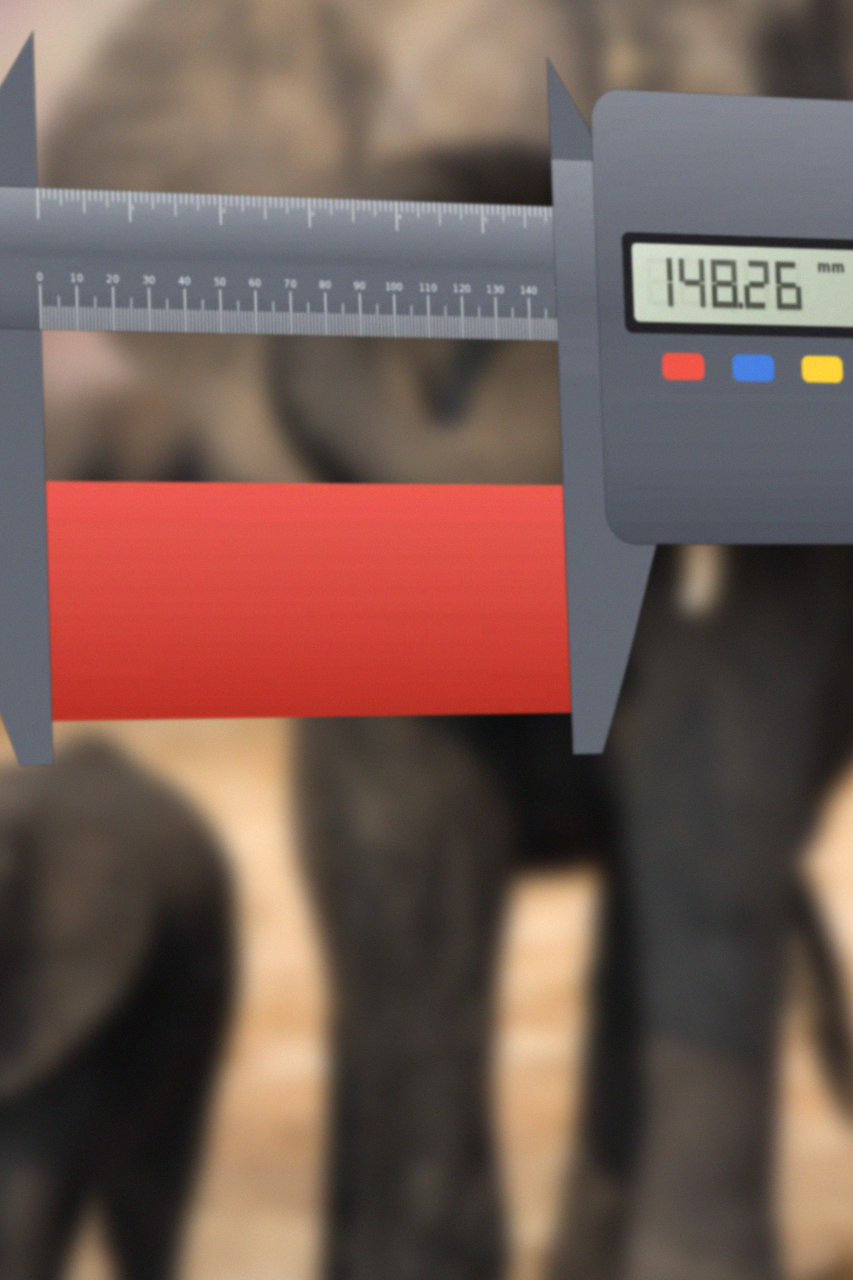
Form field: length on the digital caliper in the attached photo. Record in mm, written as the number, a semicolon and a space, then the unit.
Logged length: 148.26; mm
